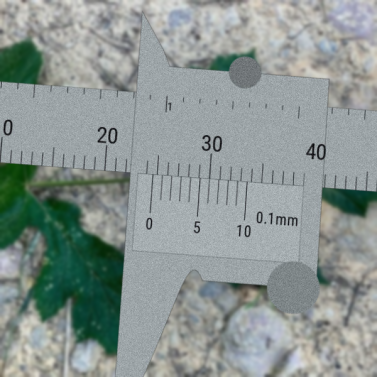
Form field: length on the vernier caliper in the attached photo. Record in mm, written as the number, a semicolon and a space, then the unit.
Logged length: 24.6; mm
